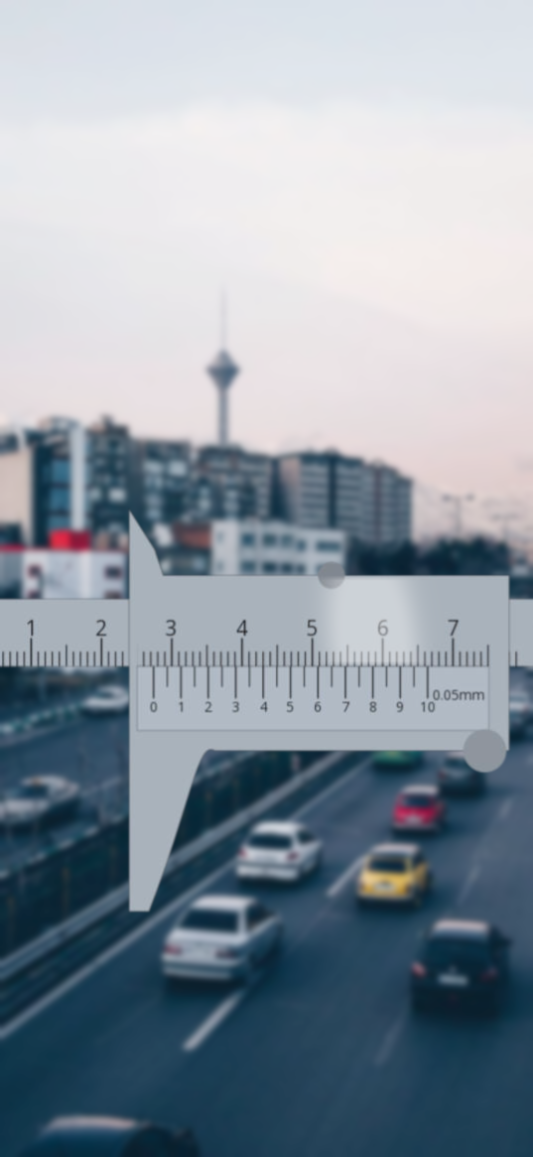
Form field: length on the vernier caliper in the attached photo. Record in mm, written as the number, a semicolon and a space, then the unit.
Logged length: 27.4; mm
